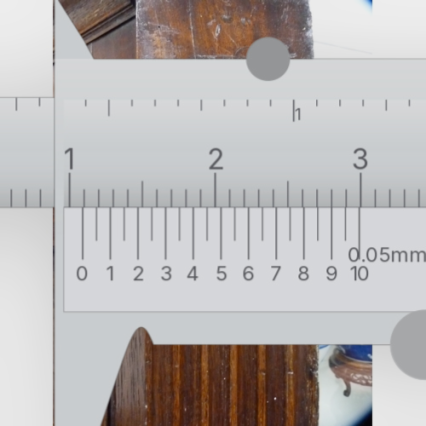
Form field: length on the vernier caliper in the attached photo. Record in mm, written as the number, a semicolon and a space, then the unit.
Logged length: 10.9; mm
